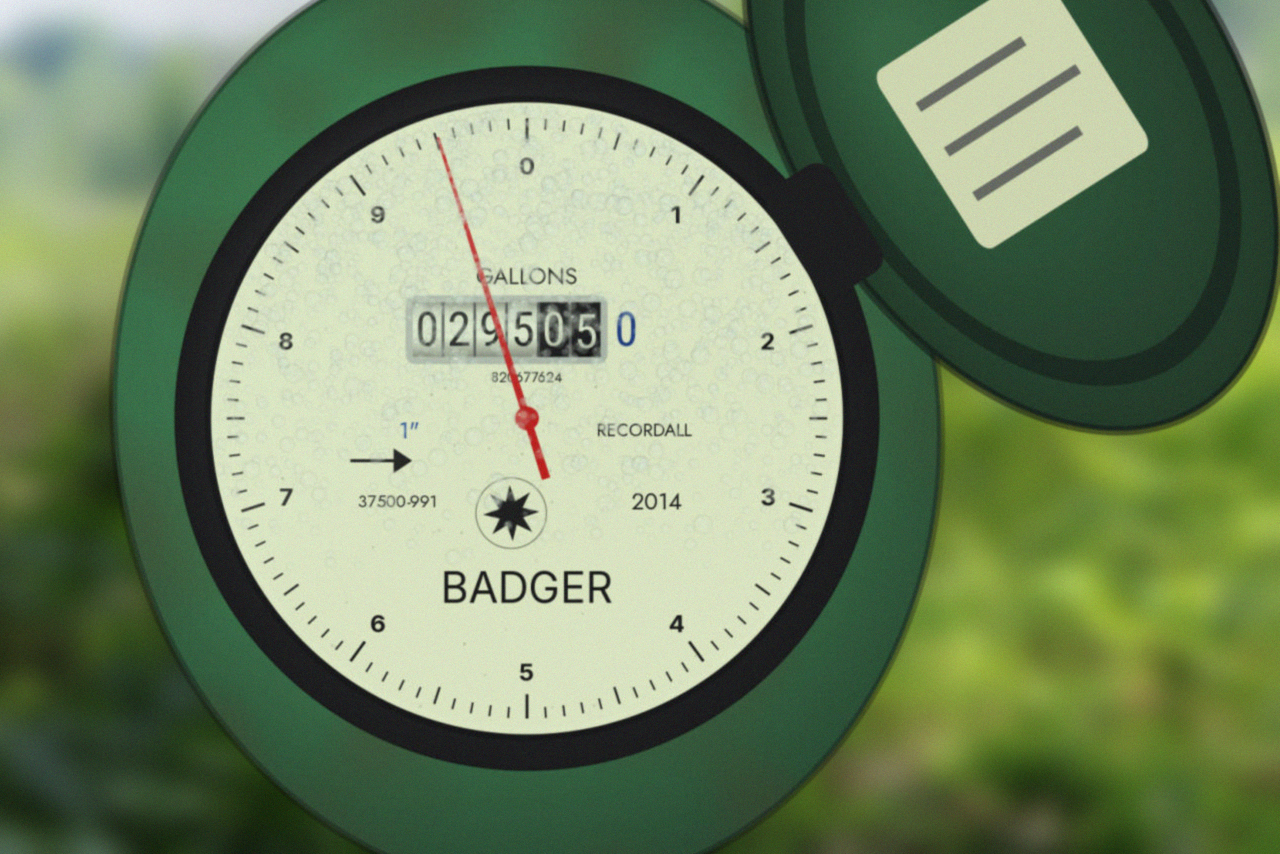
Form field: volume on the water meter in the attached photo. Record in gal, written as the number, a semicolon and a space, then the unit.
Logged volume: 295049.5; gal
